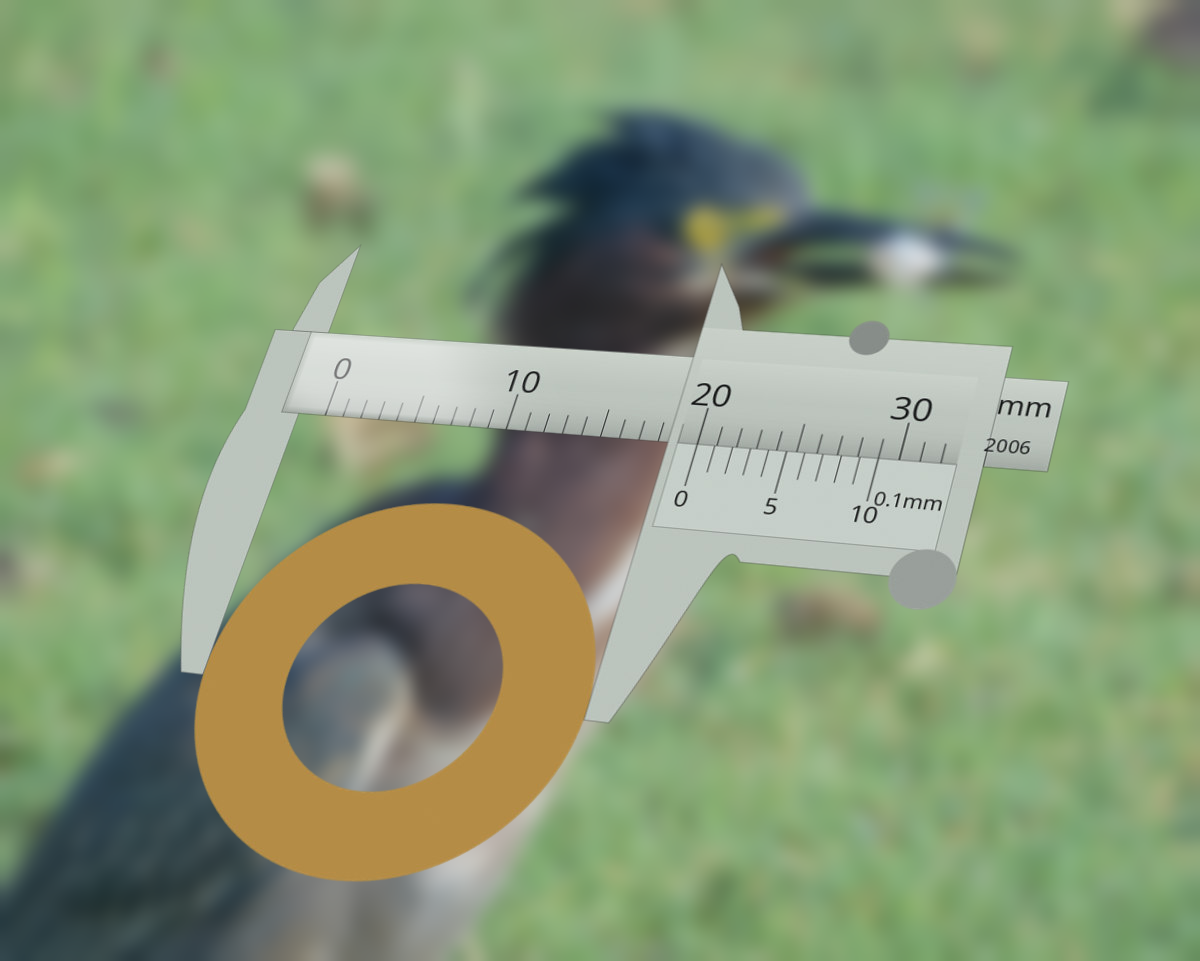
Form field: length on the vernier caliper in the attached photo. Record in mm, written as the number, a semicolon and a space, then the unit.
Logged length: 20.0; mm
